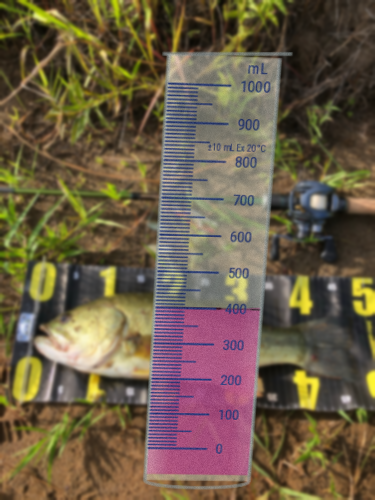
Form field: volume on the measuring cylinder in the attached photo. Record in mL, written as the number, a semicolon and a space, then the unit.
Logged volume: 400; mL
